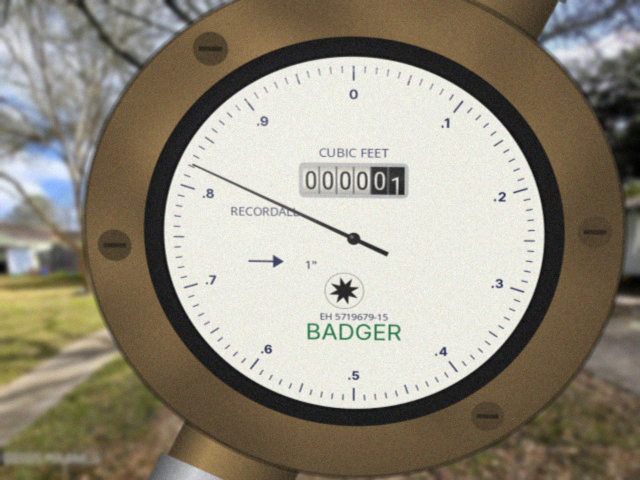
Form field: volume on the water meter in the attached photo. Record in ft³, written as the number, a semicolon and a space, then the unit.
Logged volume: 0.82; ft³
